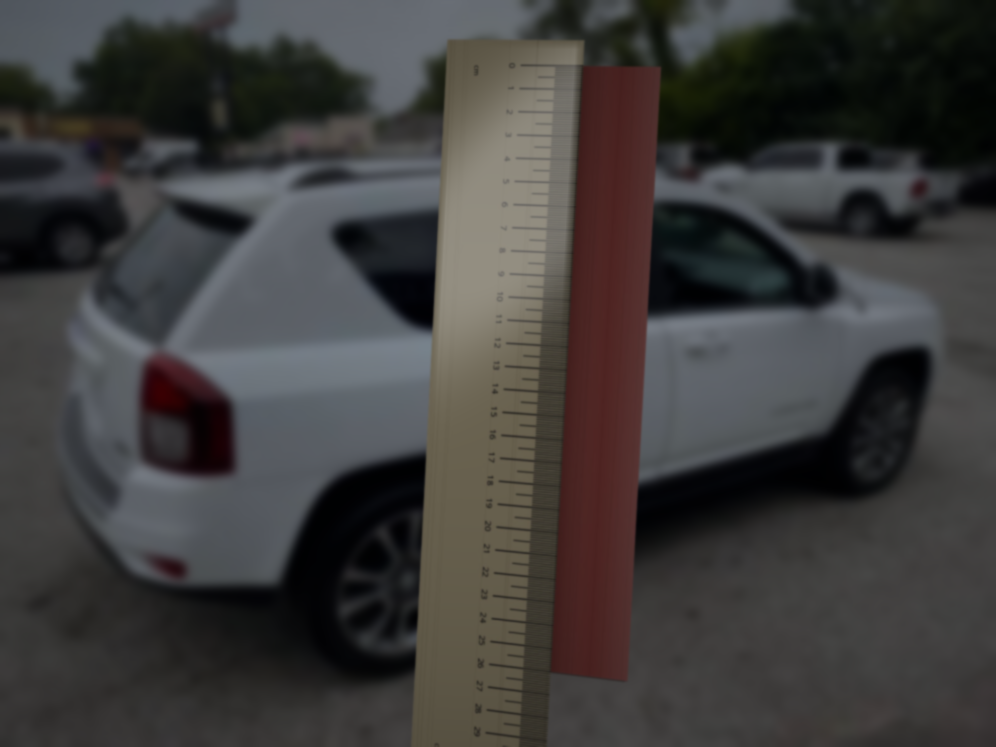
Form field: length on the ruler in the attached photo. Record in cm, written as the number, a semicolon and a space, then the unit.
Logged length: 26; cm
